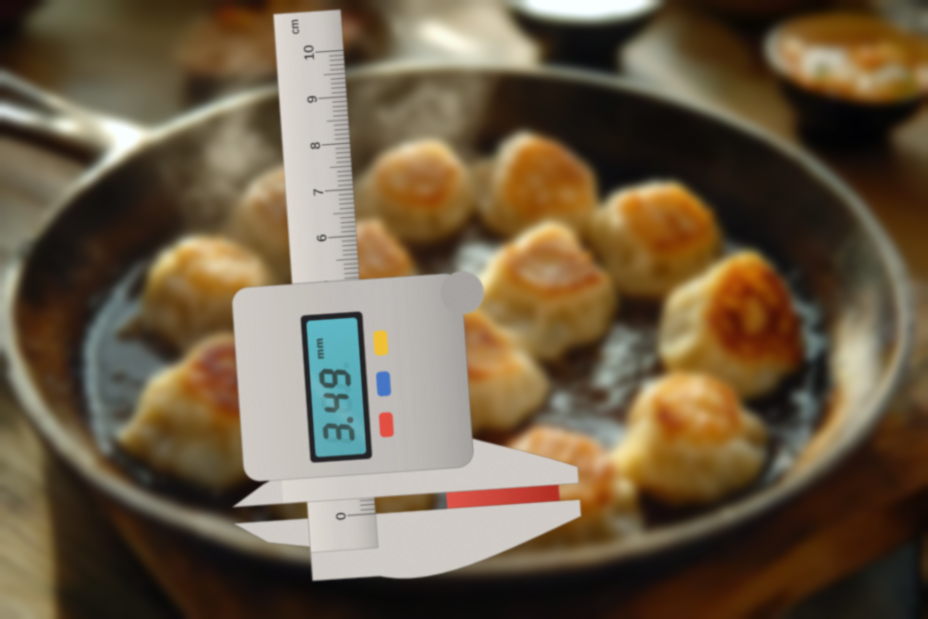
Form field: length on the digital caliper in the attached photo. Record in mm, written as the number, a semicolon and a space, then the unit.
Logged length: 3.49; mm
